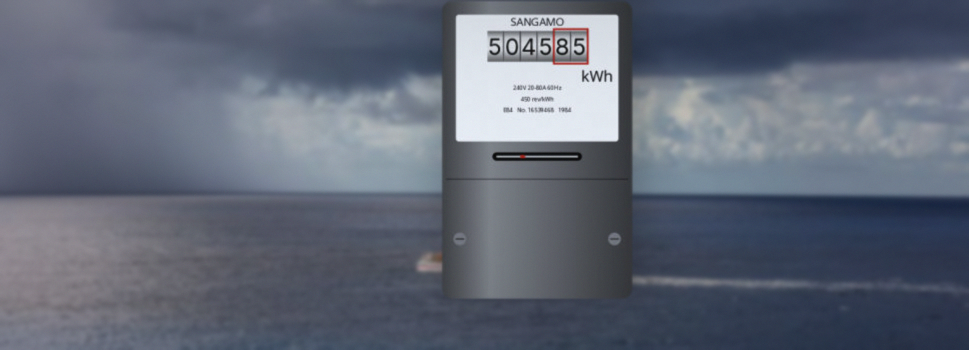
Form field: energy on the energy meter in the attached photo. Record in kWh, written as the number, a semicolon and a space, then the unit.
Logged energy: 5045.85; kWh
